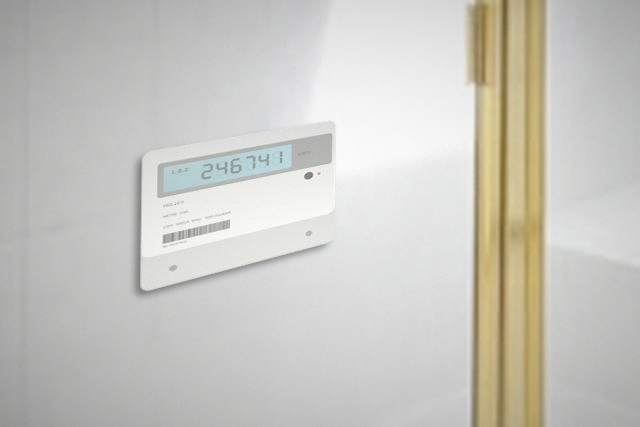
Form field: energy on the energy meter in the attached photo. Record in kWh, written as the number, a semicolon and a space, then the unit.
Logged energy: 246741; kWh
